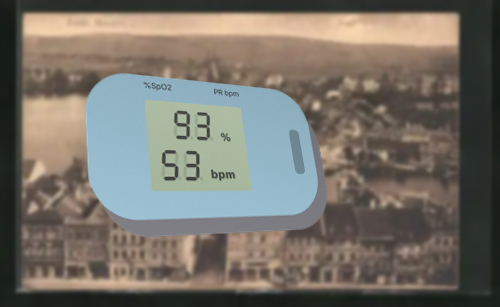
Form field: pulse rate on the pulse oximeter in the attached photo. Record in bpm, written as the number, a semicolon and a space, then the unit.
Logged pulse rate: 53; bpm
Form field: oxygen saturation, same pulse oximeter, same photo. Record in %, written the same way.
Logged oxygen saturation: 93; %
